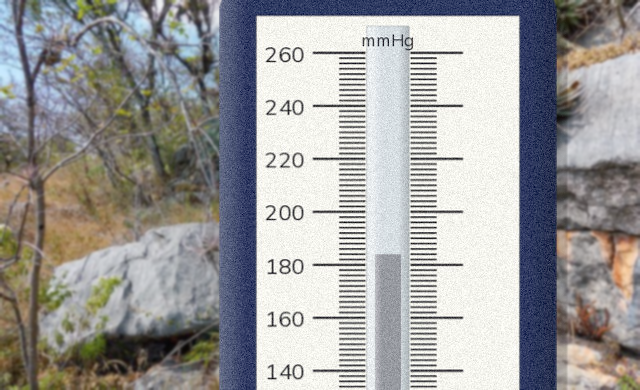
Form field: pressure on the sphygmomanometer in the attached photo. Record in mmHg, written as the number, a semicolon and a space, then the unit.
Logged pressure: 184; mmHg
